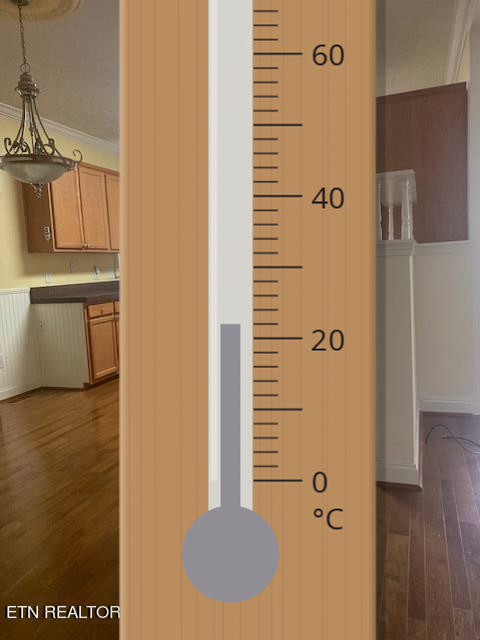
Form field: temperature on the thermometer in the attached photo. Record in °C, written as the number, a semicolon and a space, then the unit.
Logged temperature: 22; °C
